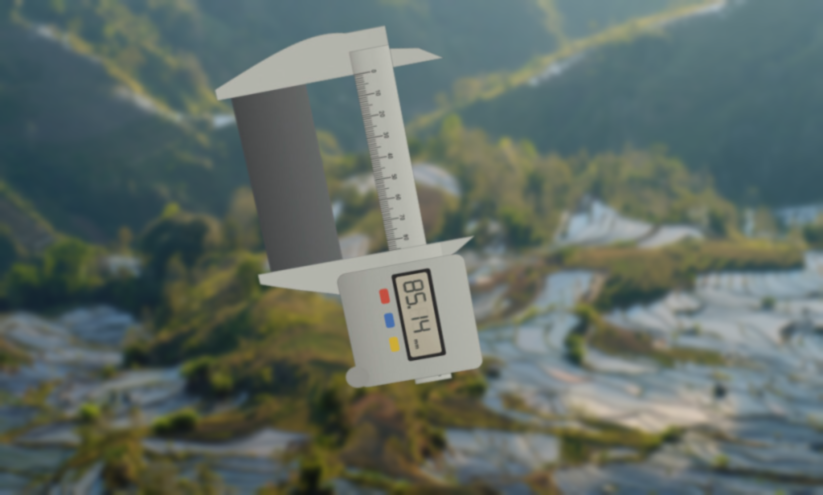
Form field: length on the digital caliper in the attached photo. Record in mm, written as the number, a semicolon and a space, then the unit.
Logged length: 85.14; mm
